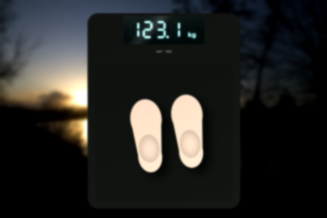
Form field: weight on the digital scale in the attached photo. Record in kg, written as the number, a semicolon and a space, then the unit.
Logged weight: 123.1; kg
